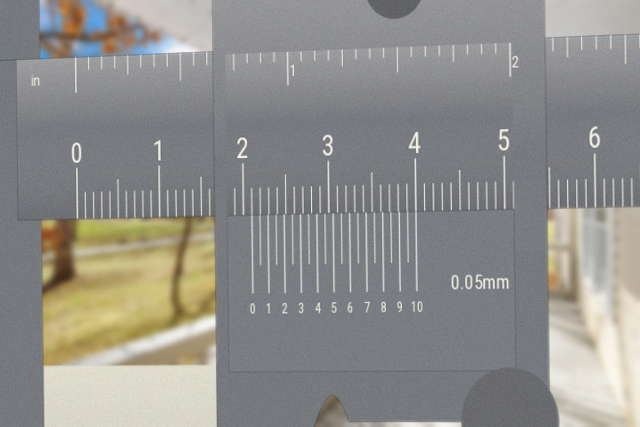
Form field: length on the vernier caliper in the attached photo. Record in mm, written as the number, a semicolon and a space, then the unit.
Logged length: 21.0; mm
